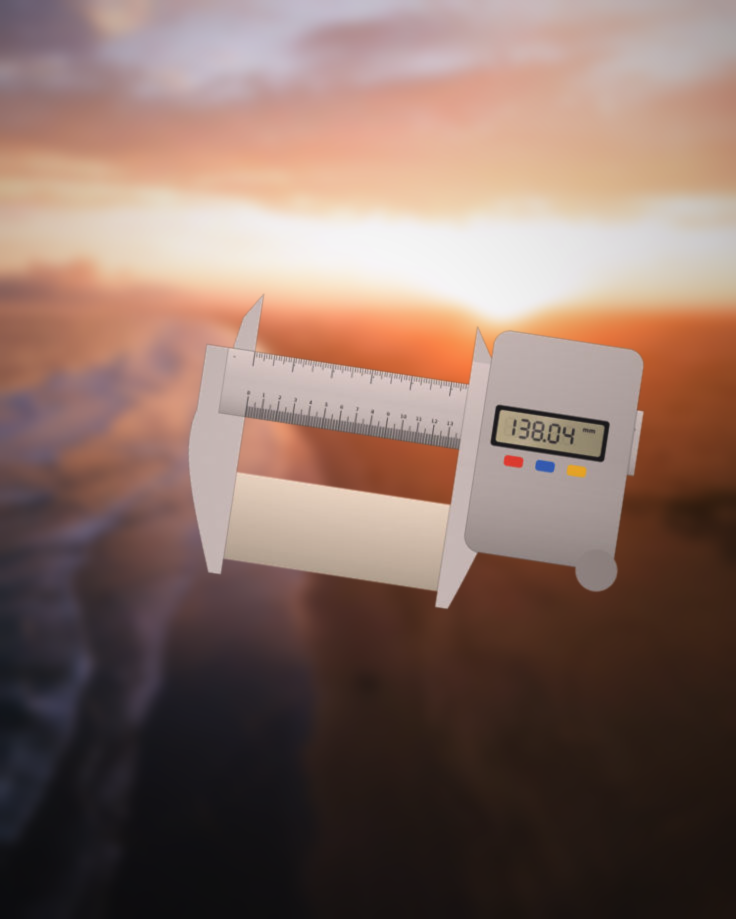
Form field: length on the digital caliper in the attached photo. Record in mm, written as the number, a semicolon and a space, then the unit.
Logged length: 138.04; mm
